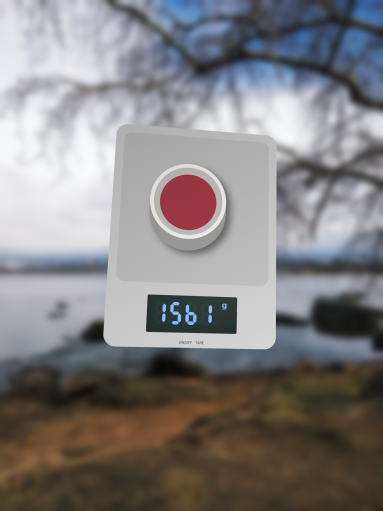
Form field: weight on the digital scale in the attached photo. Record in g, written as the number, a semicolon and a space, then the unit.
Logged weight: 1561; g
